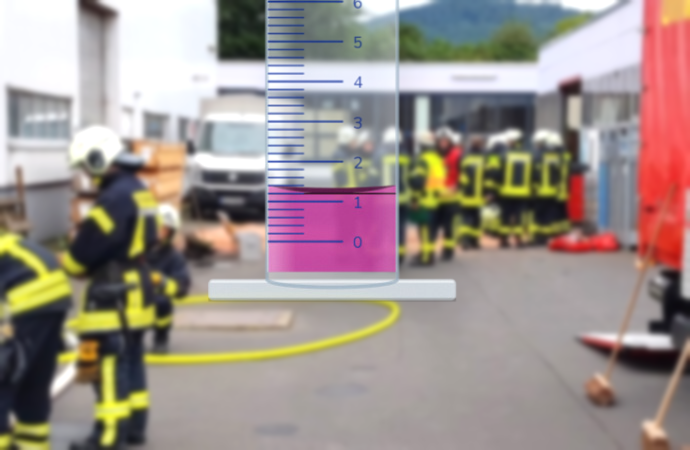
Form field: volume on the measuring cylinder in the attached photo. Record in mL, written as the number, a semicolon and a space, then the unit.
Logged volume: 1.2; mL
